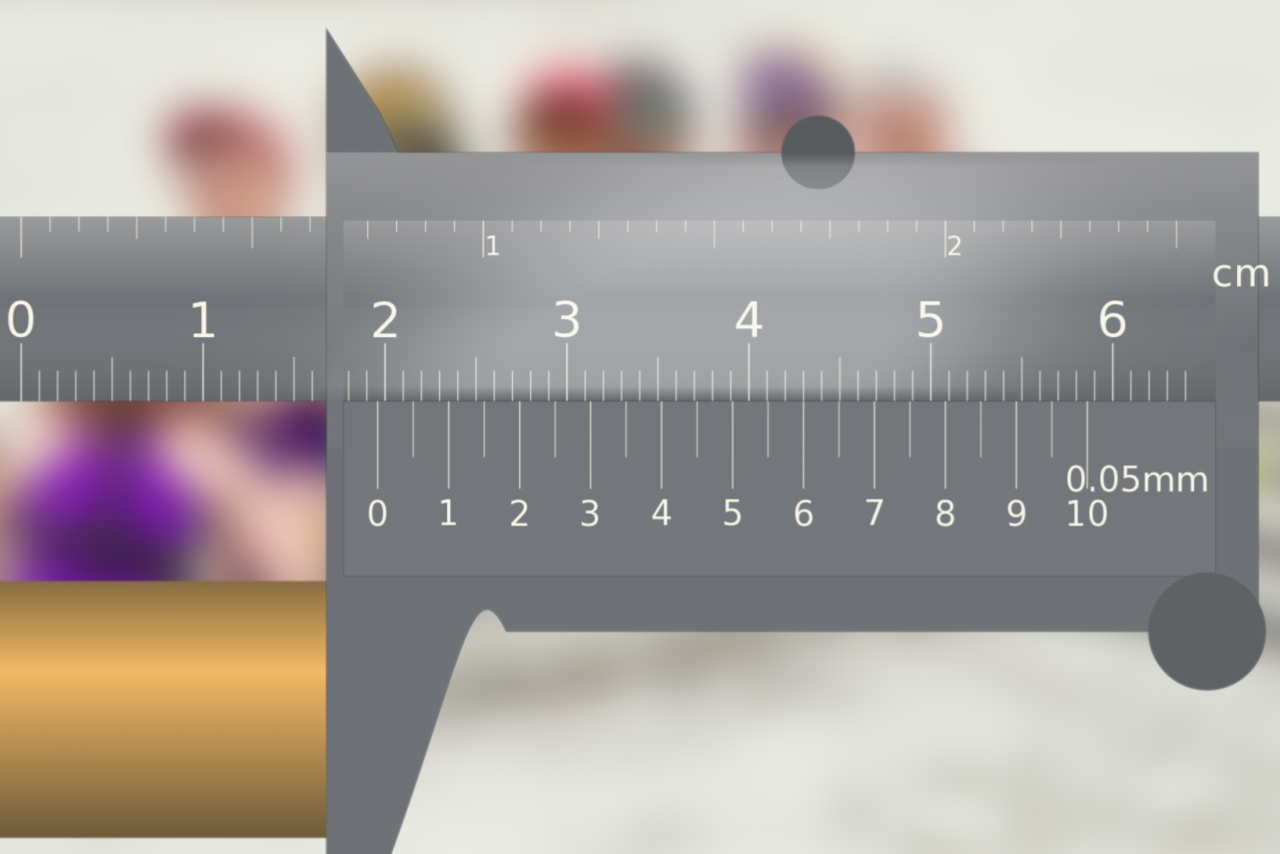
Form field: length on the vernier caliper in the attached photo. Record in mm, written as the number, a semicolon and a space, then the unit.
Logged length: 19.6; mm
